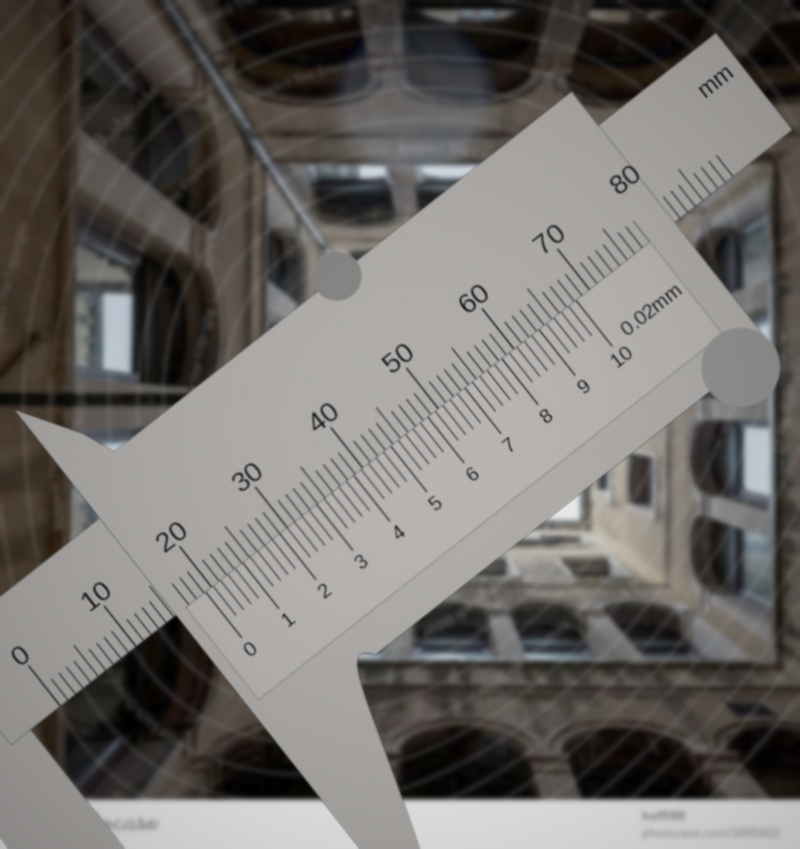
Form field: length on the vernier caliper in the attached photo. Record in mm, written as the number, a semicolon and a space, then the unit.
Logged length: 19.2; mm
